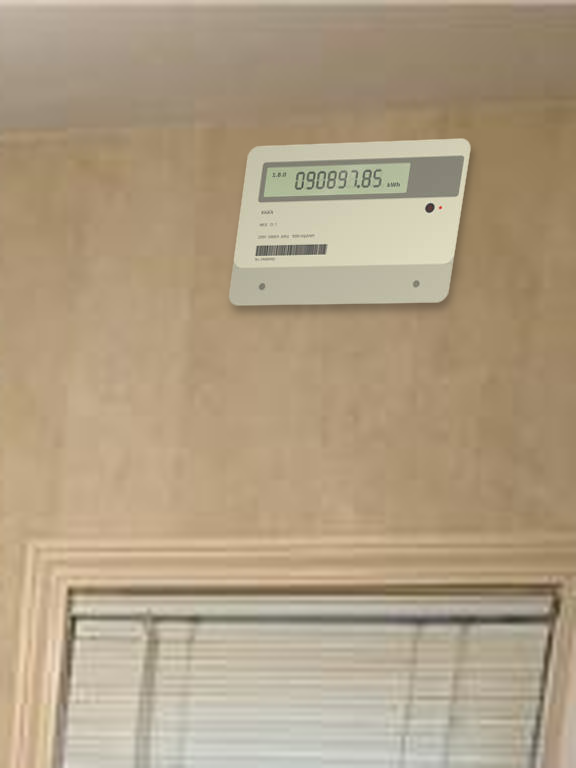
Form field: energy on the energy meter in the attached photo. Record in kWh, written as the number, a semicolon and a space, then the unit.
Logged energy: 90897.85; kWh
